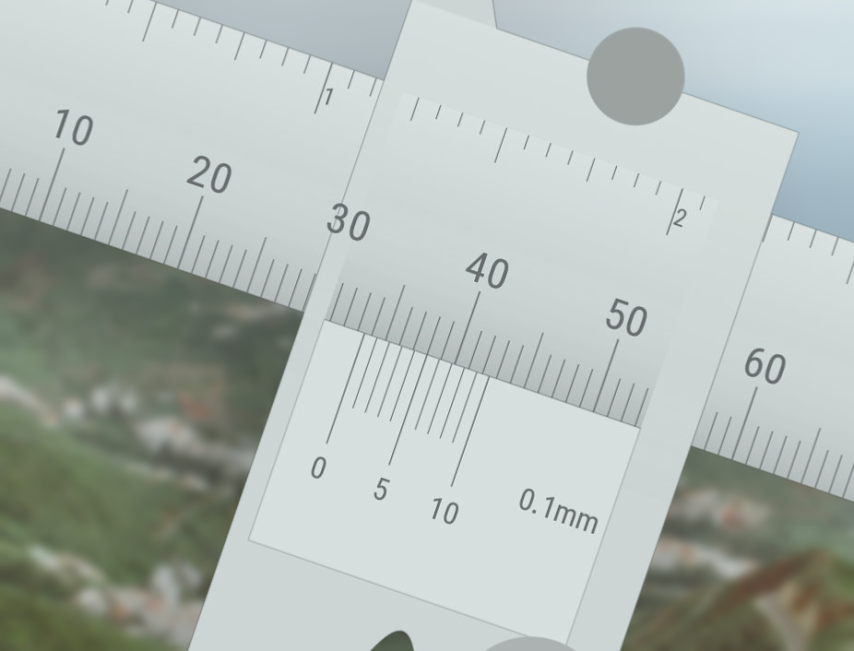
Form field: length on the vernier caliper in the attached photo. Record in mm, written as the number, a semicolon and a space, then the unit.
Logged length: 33.5; mm
